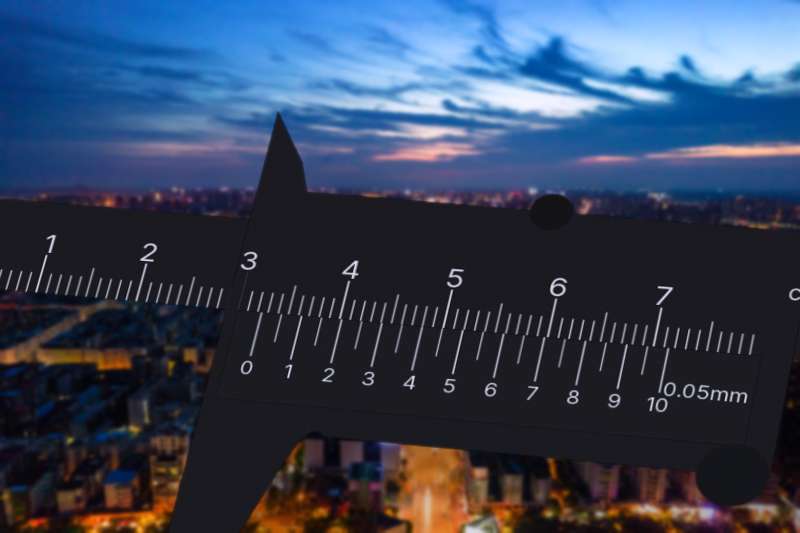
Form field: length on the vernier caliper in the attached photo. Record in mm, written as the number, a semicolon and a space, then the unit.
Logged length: 32.4; mm
